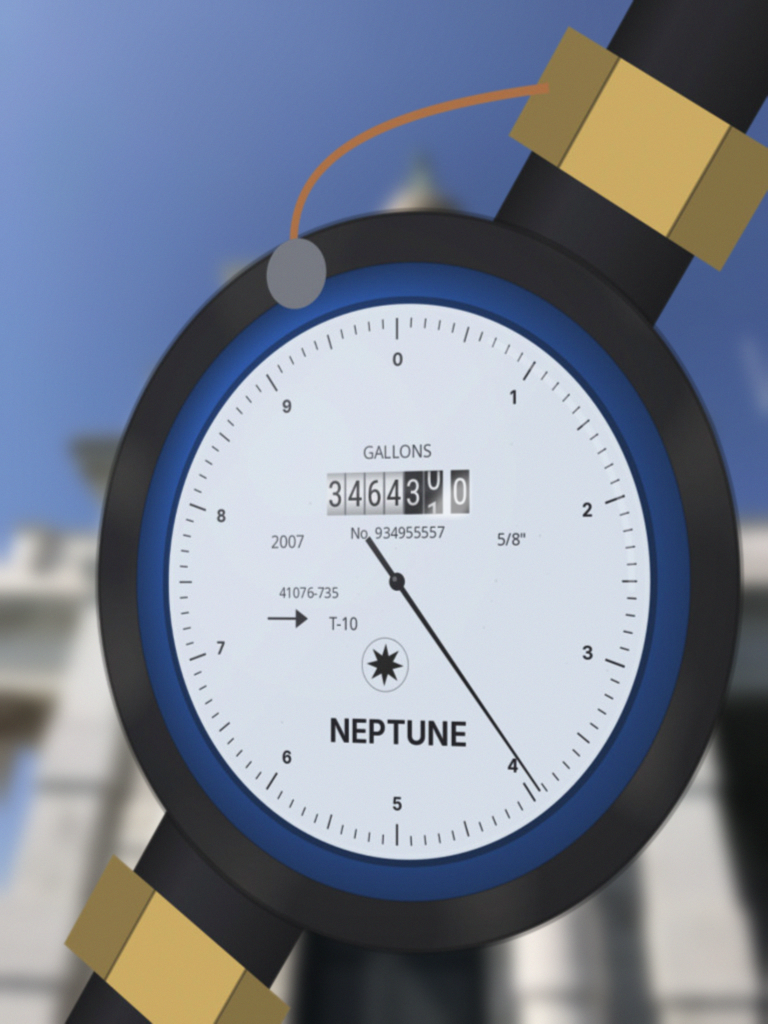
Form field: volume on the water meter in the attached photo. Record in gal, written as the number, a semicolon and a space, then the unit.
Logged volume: 3464303.9; gal
